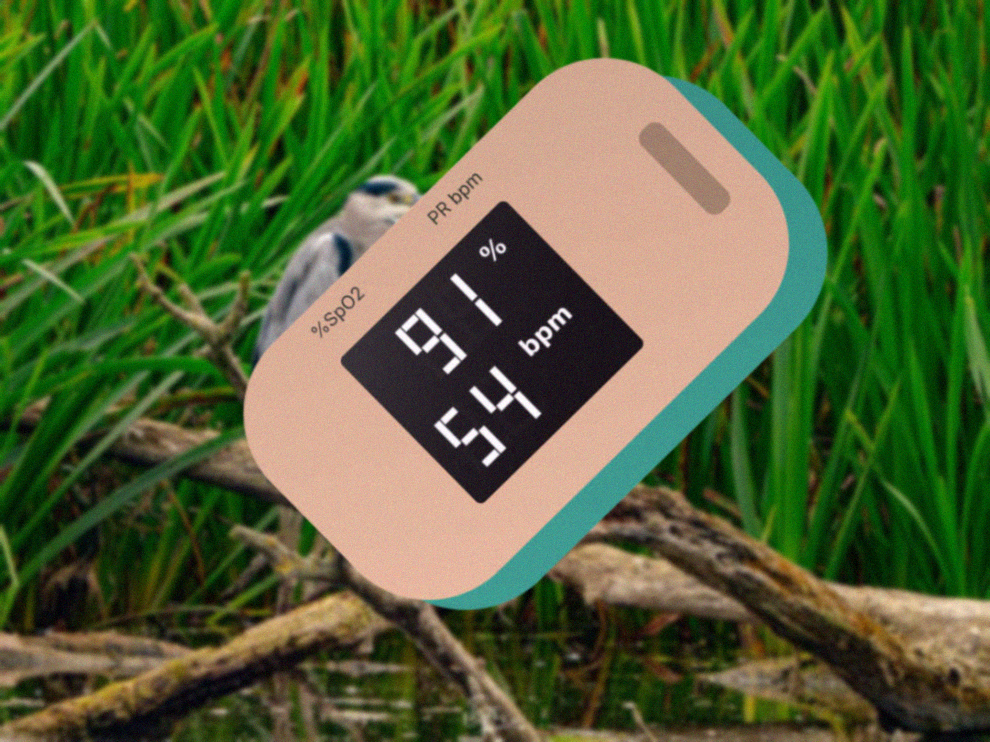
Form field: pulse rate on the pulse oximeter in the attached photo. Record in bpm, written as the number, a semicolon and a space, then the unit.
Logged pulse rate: 54; bpm
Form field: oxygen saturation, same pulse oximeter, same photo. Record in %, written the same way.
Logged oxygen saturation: 91; %
